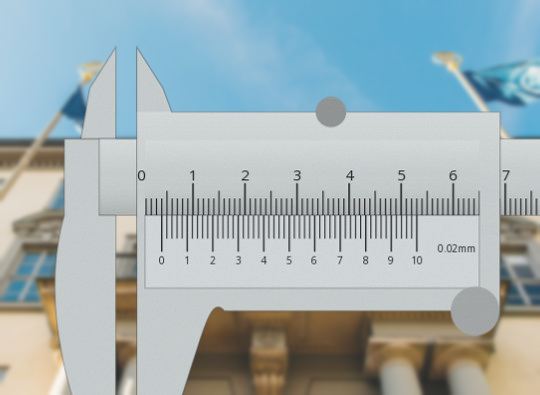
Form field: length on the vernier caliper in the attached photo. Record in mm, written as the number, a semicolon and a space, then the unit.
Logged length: 4.0; mm
